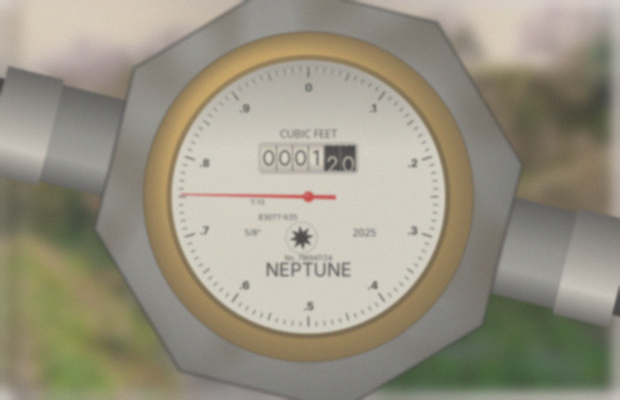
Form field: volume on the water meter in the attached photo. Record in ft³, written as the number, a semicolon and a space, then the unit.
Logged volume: 119.75; ft³
